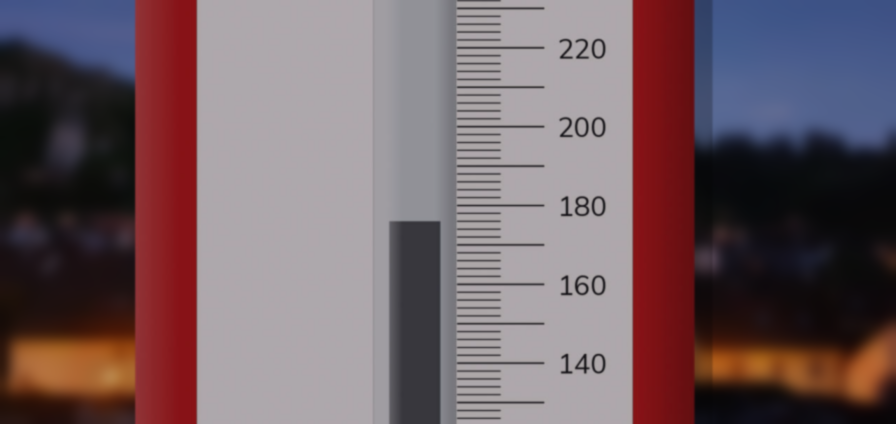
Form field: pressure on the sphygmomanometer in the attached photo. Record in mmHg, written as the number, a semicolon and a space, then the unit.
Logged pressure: 176; mmHg
